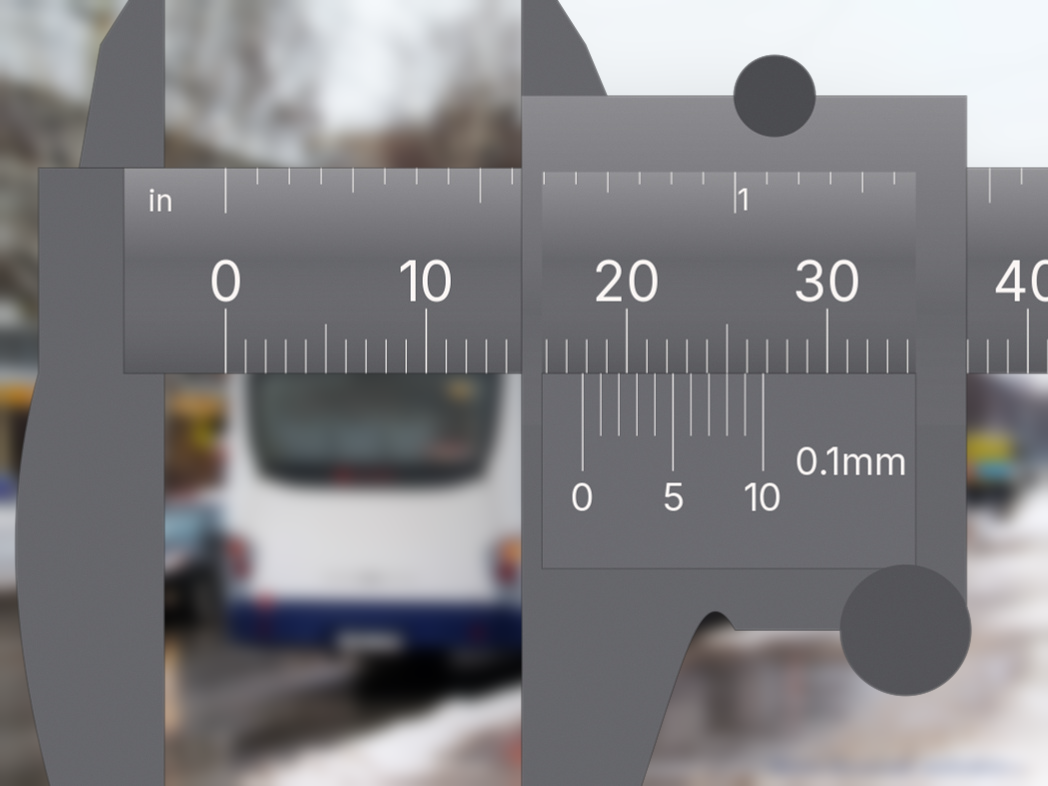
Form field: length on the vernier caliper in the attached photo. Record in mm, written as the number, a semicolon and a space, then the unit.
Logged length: 17.8; mm
